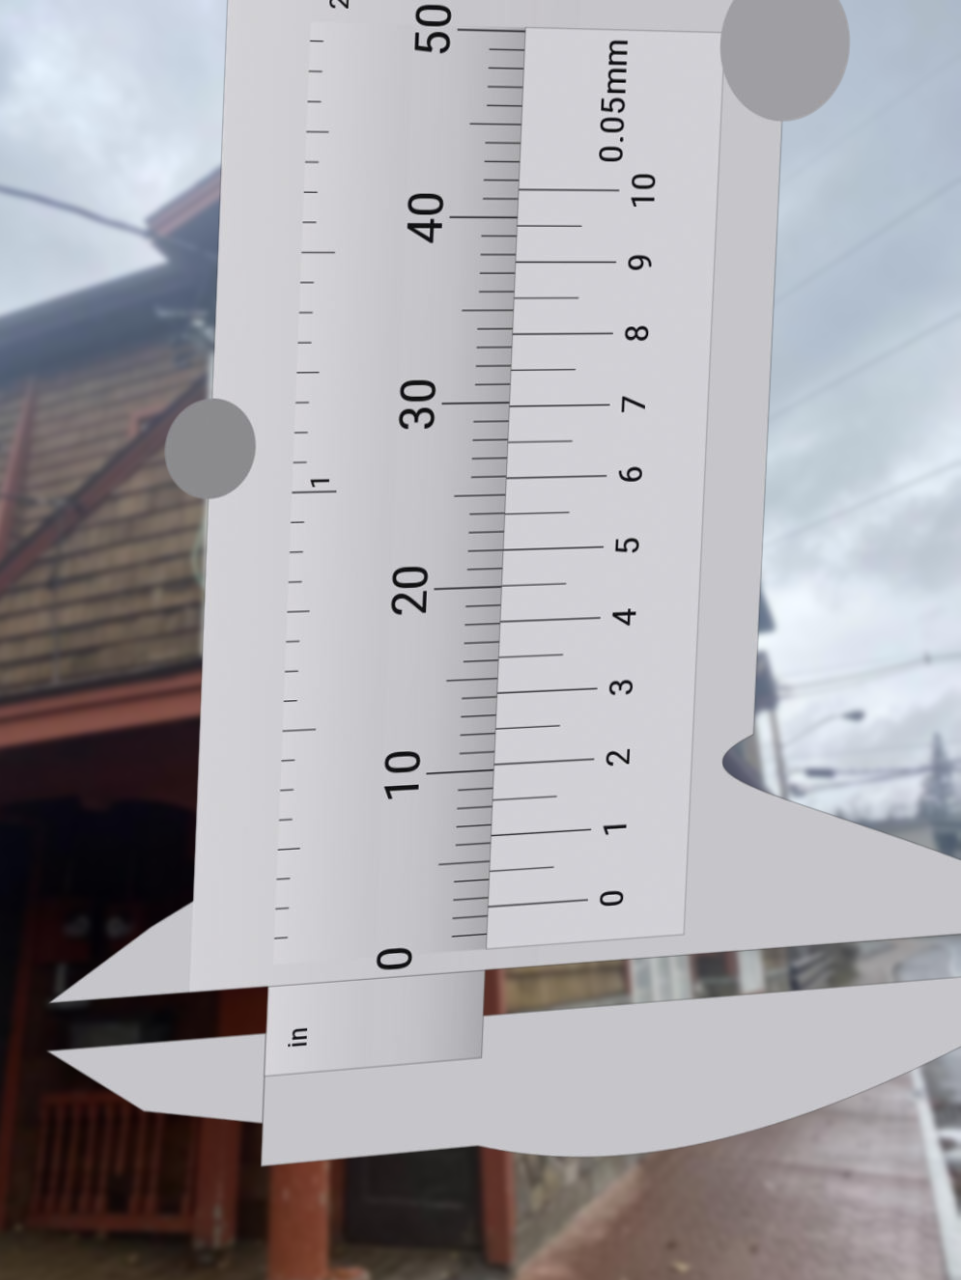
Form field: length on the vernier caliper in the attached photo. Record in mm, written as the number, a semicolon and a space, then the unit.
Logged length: 2.5; mm
